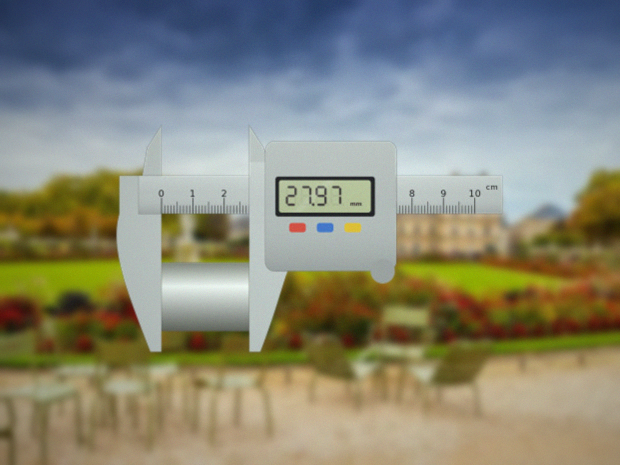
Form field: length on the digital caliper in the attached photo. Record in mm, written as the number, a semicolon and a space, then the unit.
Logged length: 27.97; mm
